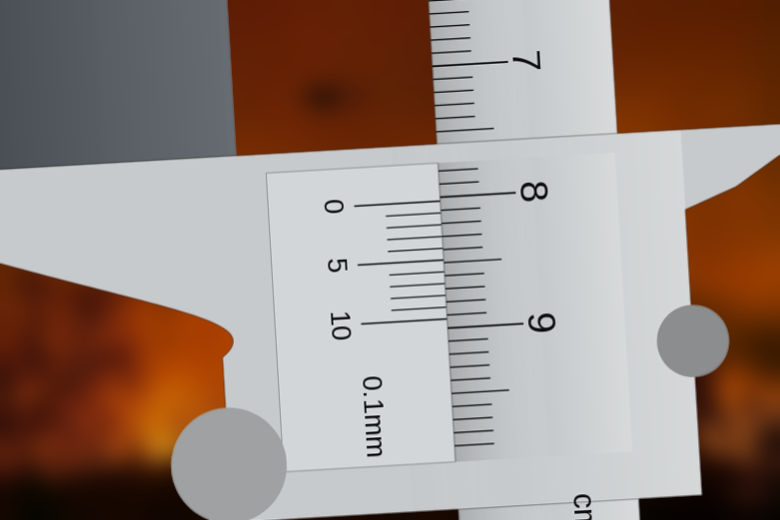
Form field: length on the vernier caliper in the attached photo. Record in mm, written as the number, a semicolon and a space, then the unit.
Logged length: 80.3; mm
